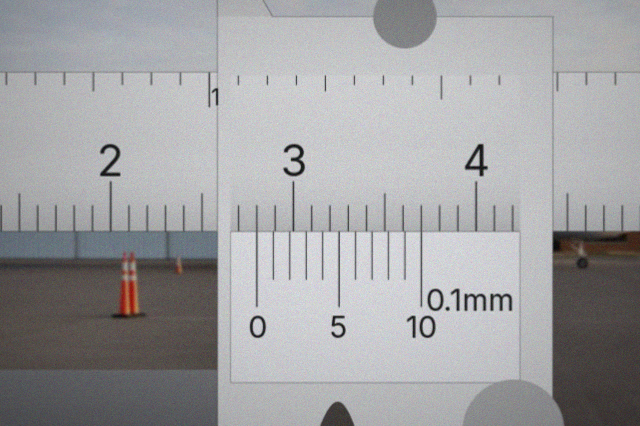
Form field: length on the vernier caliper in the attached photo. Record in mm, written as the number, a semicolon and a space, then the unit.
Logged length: 28.0; mm
